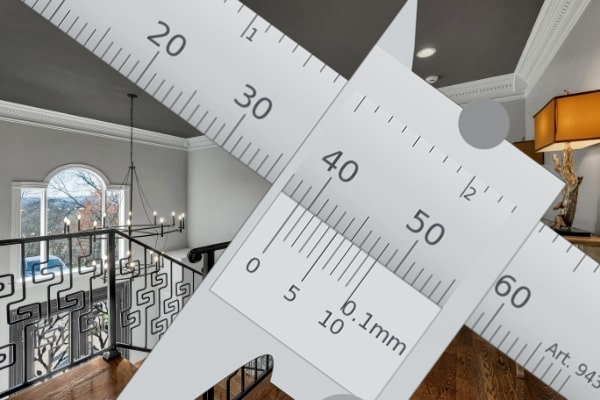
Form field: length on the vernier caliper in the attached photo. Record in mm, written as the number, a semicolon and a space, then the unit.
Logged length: 39.0; mm
